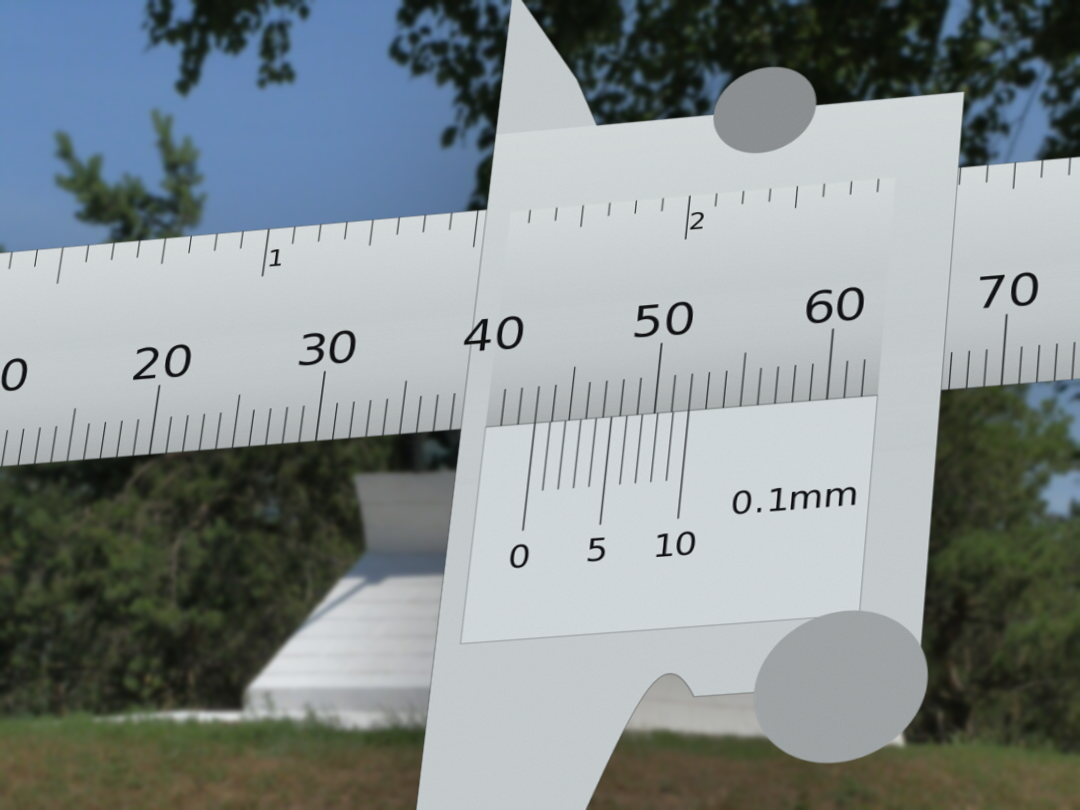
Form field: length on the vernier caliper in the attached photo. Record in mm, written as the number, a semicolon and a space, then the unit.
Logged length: 43.0; mm
